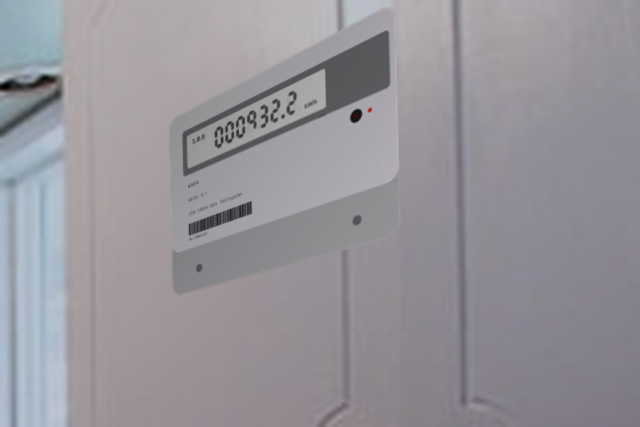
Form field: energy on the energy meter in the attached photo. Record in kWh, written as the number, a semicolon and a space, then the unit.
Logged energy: 932.2; kWh
